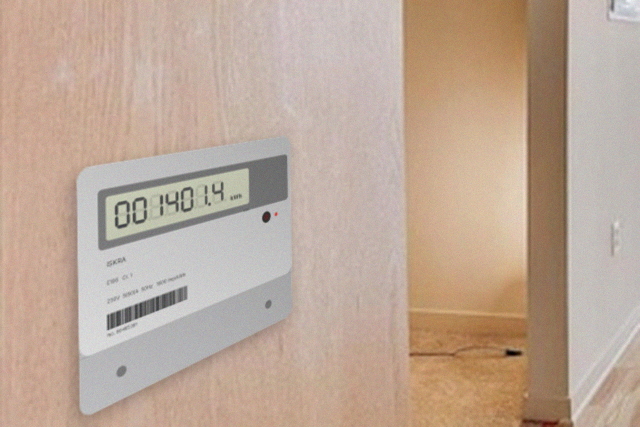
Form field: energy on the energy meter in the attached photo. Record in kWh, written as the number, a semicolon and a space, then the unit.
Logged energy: 1401.4; kWh
